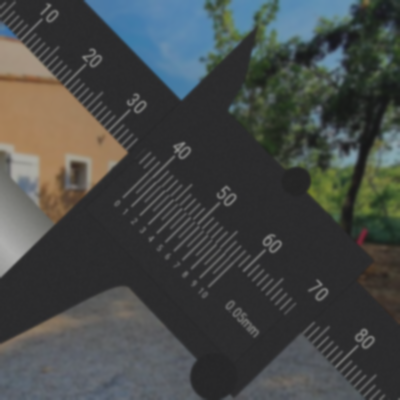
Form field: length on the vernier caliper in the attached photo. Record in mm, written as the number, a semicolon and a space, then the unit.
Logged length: 39.0; mm
